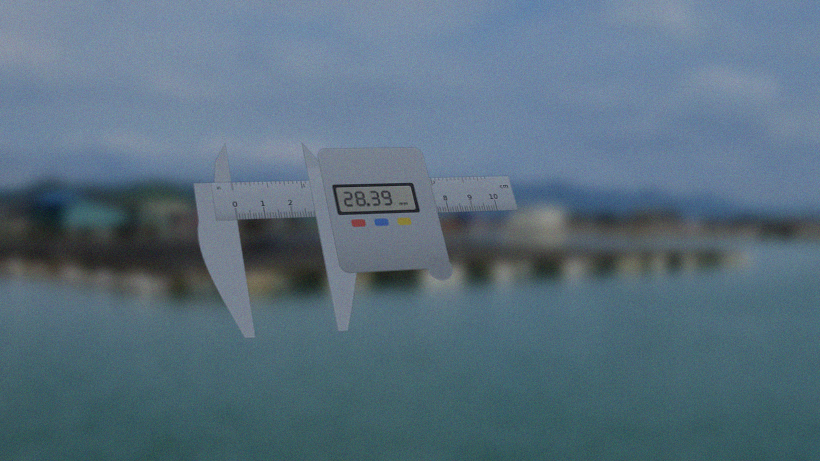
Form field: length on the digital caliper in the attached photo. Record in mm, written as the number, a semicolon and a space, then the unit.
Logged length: 28.39; mm
